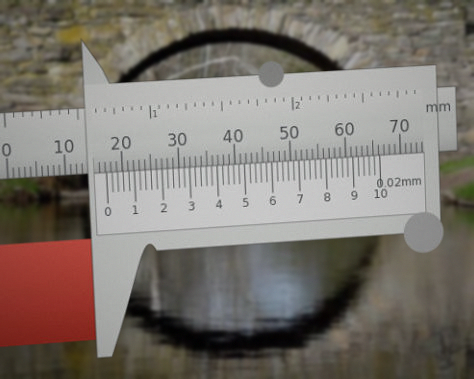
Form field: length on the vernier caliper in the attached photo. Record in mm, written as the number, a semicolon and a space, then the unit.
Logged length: 17.2; mm
